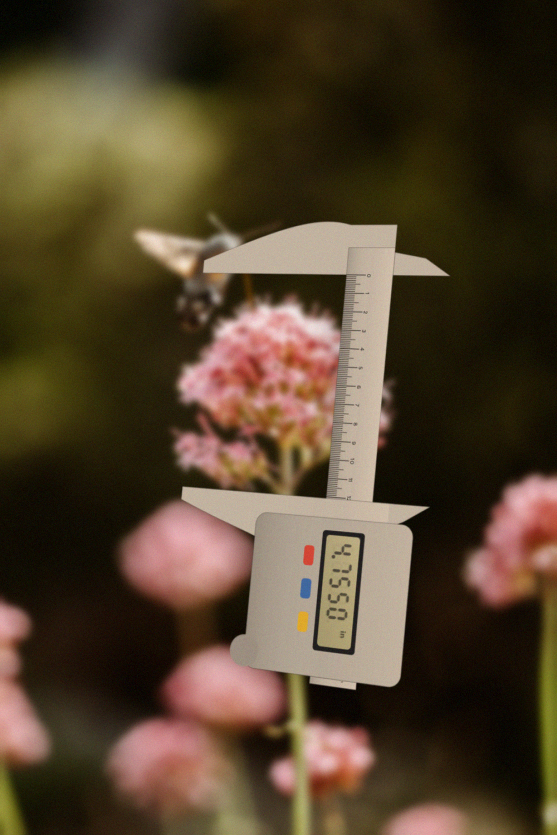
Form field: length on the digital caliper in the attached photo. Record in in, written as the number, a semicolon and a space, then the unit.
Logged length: 4.7550; in
